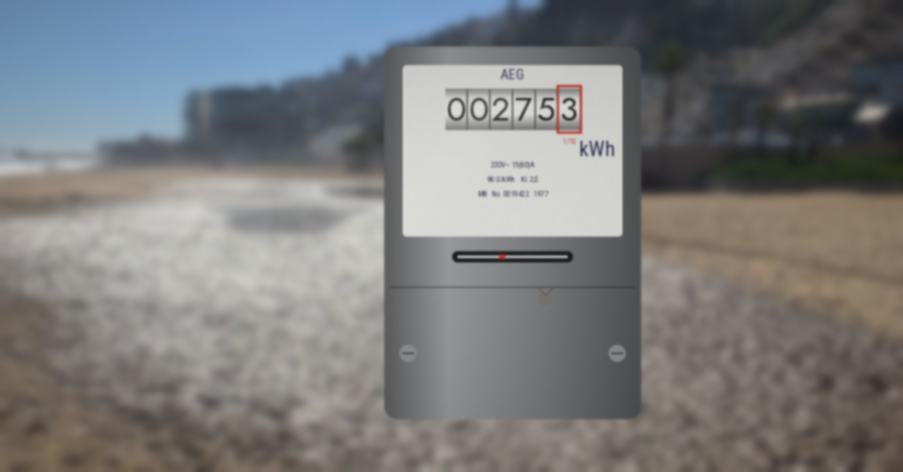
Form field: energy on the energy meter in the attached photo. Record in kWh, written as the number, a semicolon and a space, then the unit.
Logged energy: 275.3; kWh
